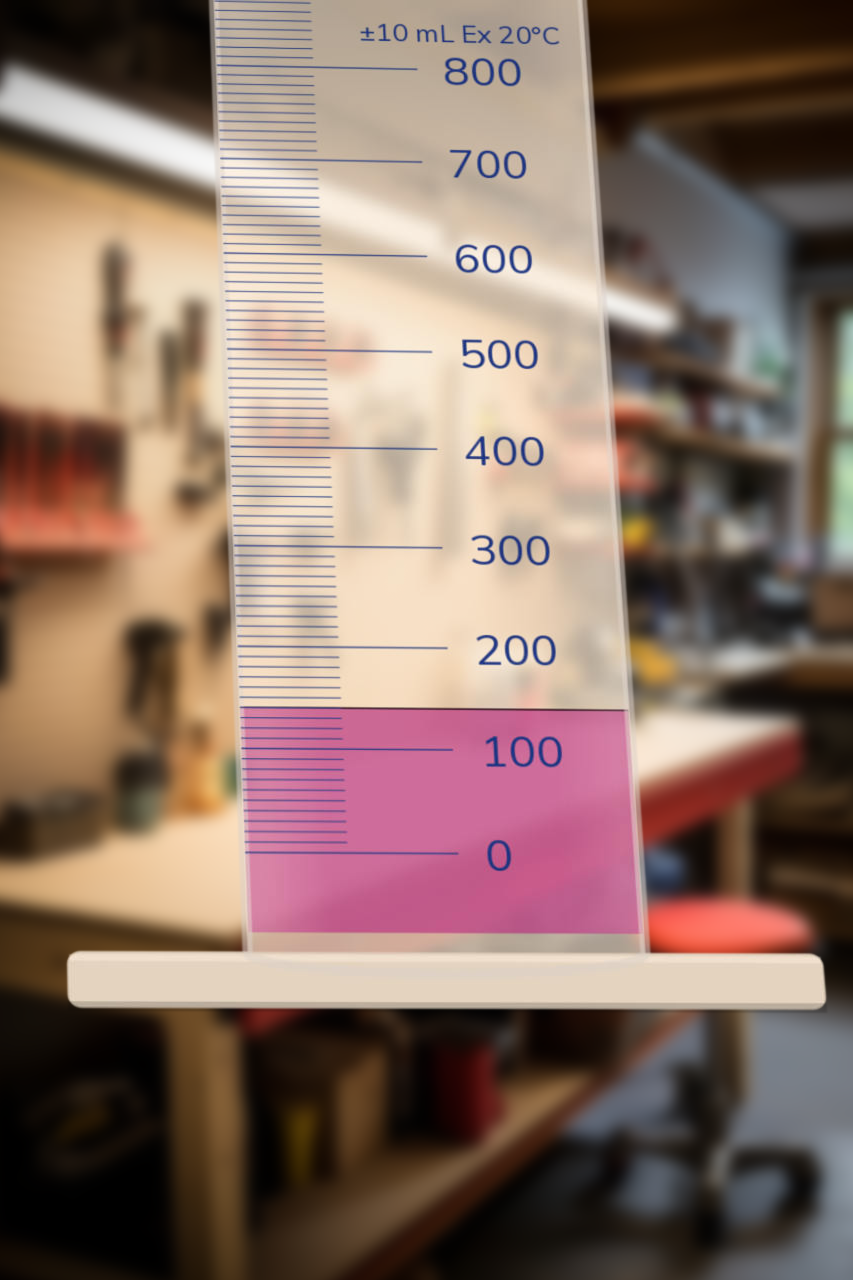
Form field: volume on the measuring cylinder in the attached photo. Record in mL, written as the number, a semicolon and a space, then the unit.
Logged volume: 140; mL
